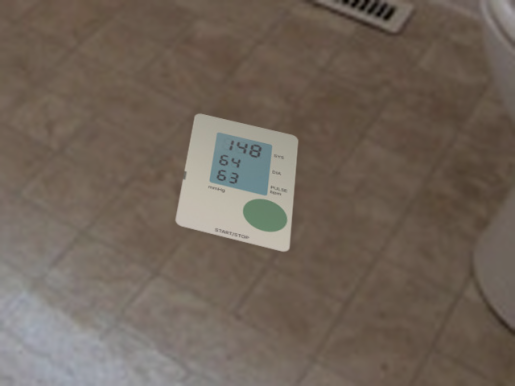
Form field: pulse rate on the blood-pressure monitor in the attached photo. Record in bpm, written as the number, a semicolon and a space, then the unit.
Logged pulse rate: 63; bpm
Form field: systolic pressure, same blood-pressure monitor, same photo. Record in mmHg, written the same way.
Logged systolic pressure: 148; mmHg
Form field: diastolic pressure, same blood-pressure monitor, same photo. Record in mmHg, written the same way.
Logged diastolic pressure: 64; mmHg
